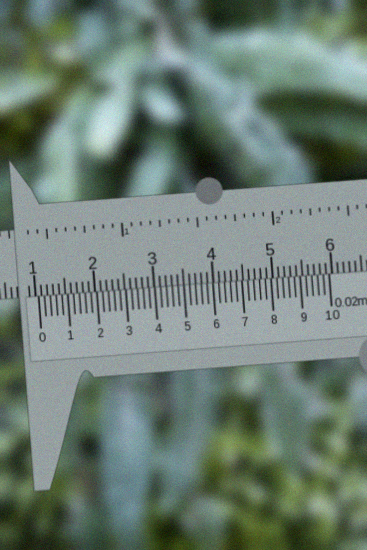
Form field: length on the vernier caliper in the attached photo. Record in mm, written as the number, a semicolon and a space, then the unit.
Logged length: 10.5; mm
